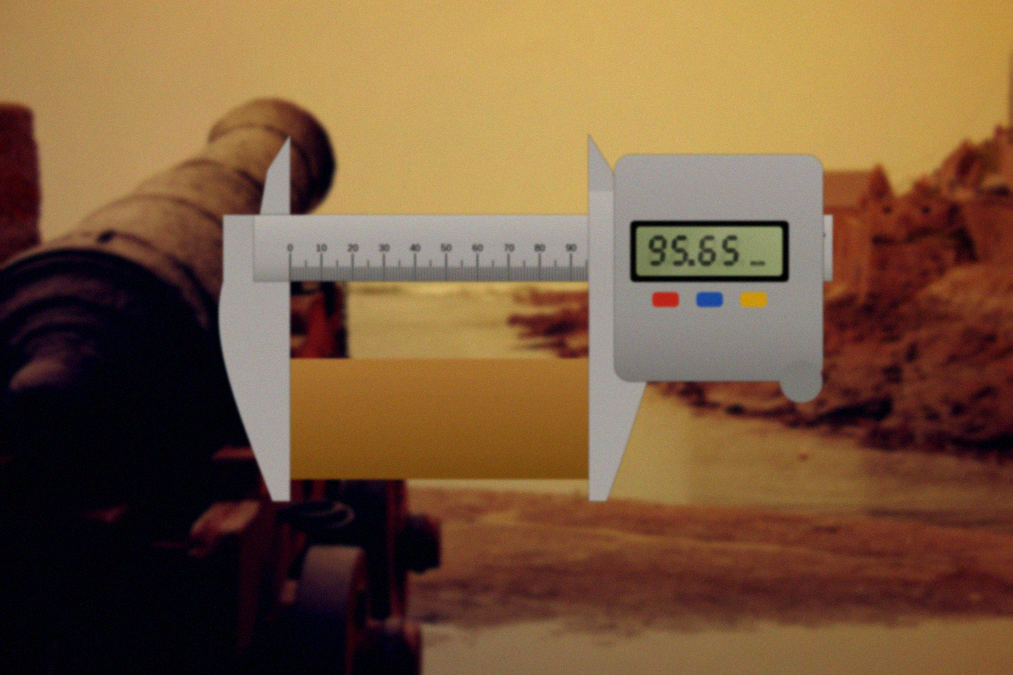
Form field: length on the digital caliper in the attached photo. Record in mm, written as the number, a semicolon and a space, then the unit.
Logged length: 95.65; mm
